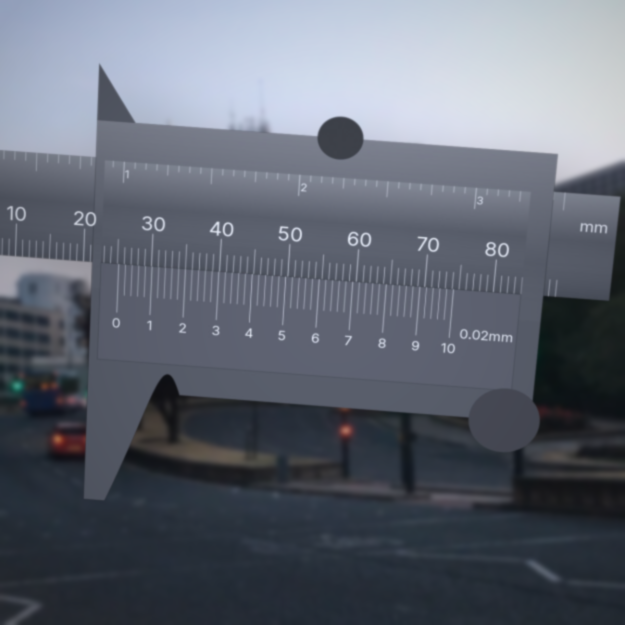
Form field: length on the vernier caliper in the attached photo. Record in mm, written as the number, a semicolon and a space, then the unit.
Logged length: 25.2; mm
